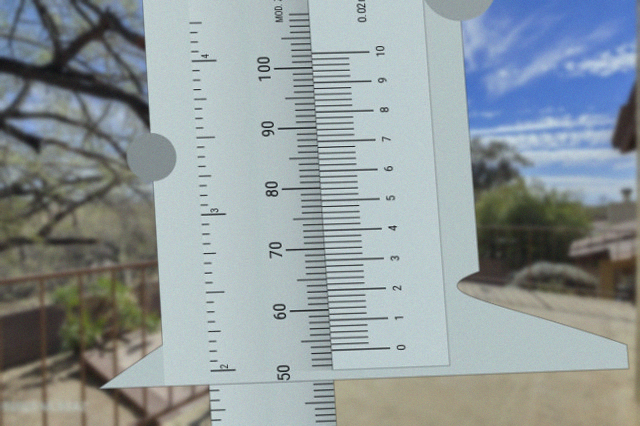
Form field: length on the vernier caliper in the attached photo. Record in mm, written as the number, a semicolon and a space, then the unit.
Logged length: 53.4; mm
